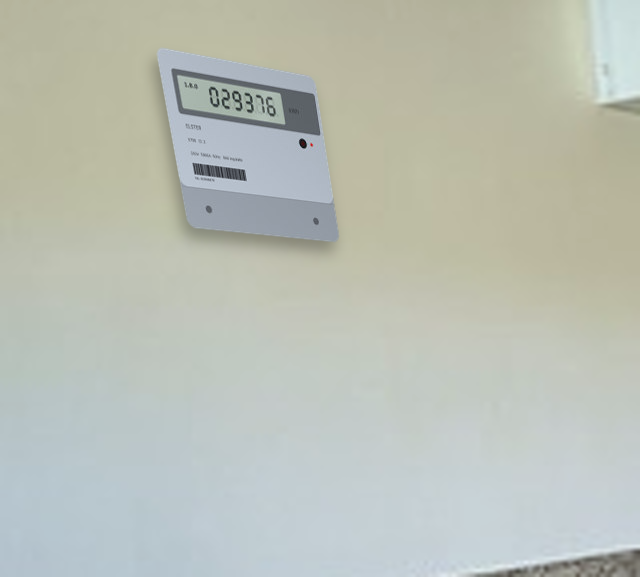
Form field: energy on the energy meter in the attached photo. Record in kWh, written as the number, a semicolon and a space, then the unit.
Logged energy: 29376; kWh
